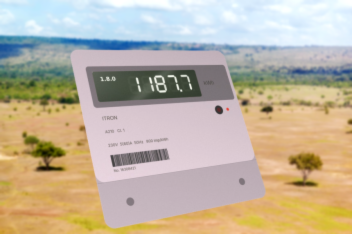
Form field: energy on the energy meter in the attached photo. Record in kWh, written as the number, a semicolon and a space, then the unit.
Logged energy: 1187.7; kWh
